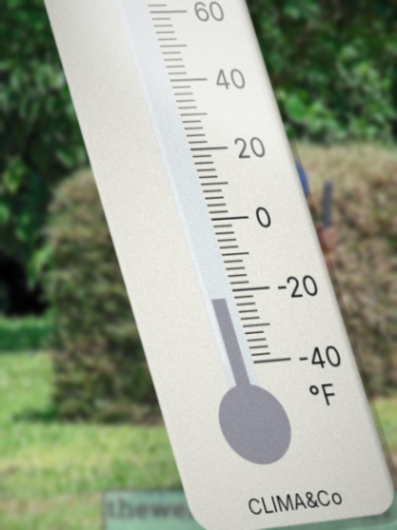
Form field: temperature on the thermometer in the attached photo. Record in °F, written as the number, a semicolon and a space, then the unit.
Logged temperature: -22; °F
